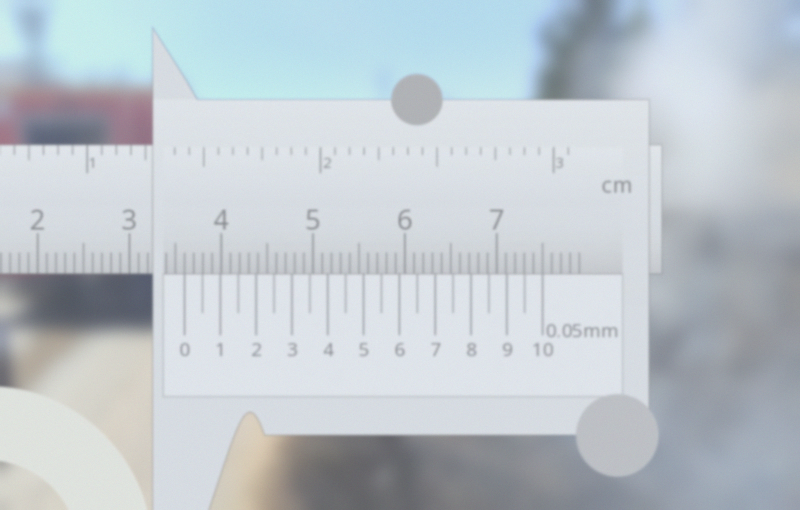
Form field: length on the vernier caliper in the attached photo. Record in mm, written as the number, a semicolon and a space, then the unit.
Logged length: 36.0; mm
